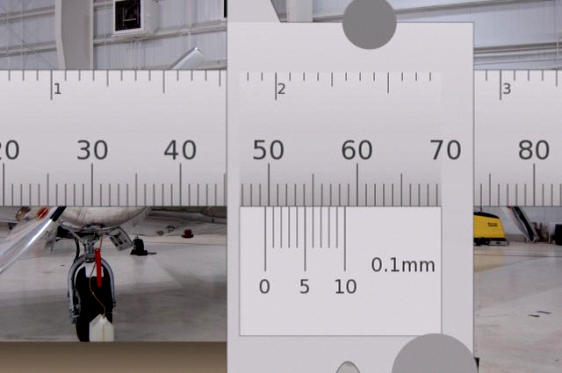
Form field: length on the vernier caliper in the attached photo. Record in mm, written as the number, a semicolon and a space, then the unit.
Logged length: 49.6; mm
